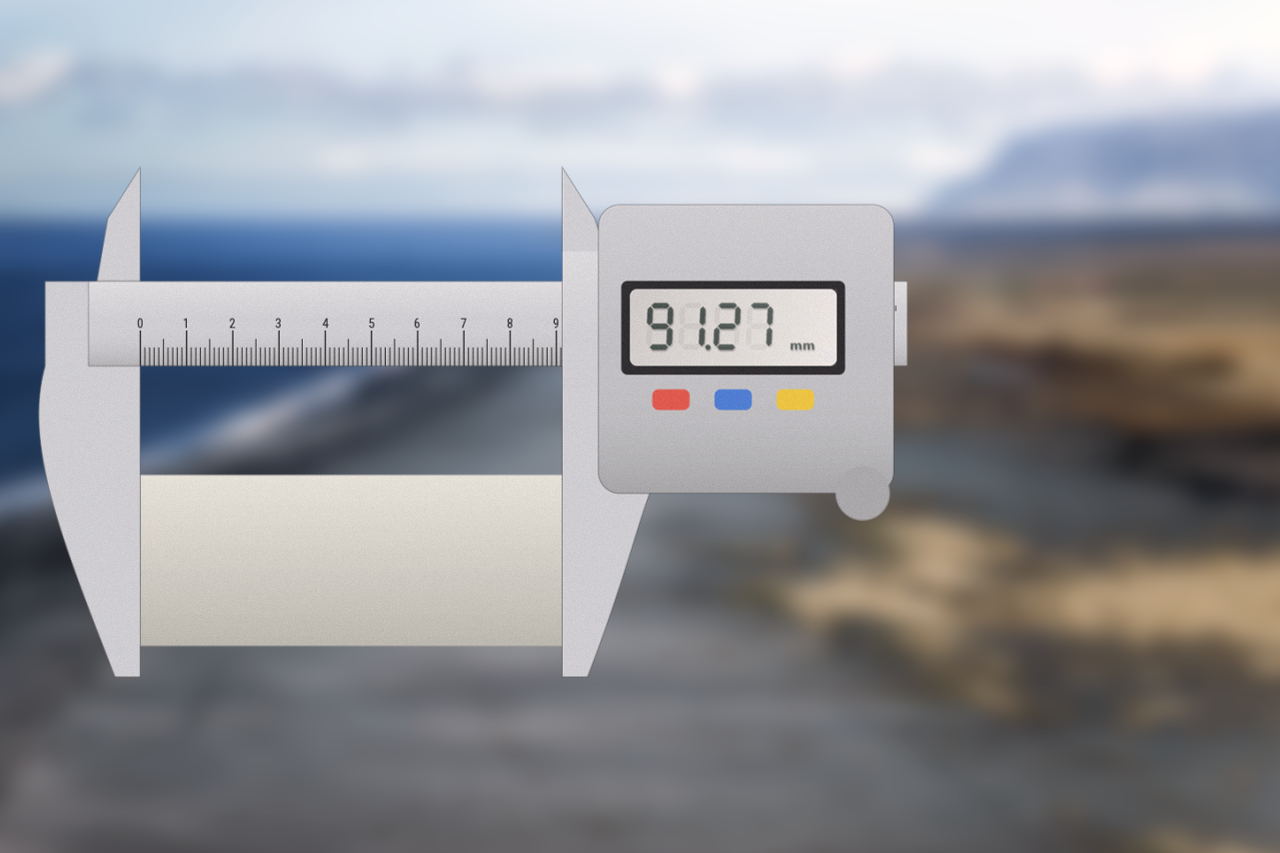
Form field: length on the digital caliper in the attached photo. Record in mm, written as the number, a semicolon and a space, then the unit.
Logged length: 91.27; mm
